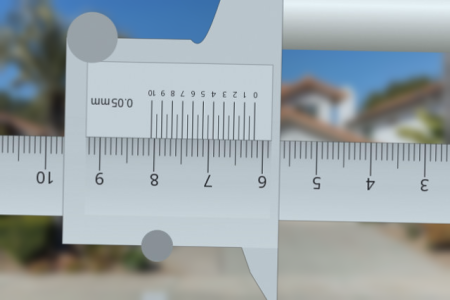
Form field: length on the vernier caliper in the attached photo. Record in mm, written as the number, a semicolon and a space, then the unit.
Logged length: 61.6; mm
